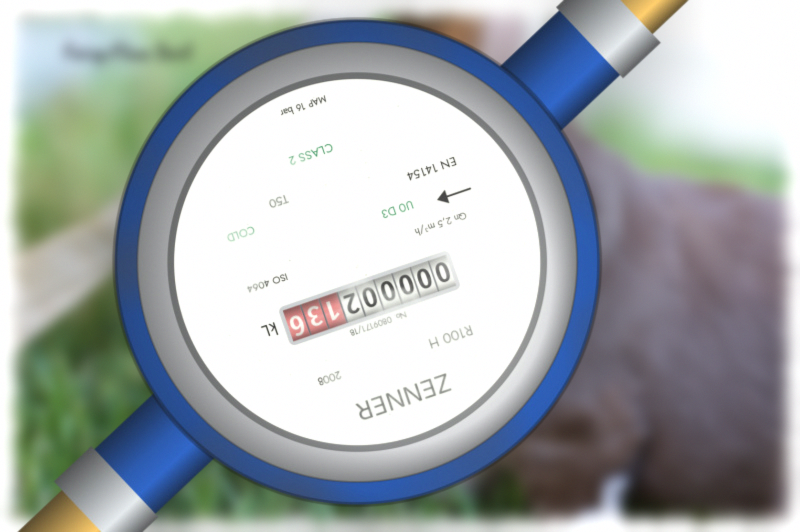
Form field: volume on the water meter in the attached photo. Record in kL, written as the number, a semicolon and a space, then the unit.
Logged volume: 2.136; kL
